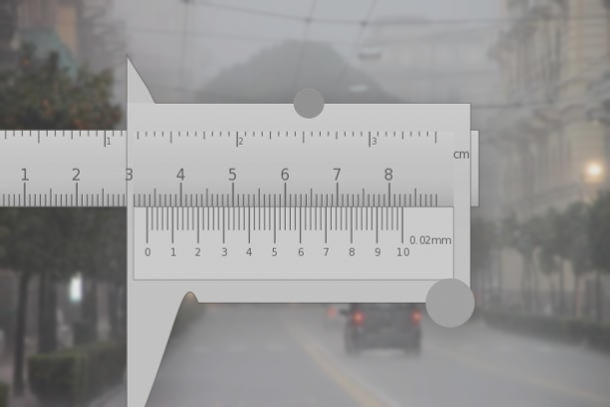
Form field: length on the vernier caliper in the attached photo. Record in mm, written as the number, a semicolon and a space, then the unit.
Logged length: 33.5; mm
